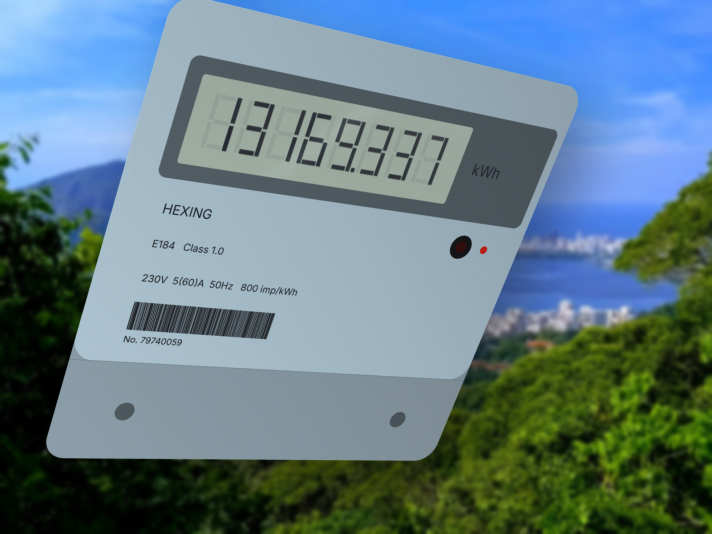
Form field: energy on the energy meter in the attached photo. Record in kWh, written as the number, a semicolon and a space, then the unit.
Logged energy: 13169.337; kWh
